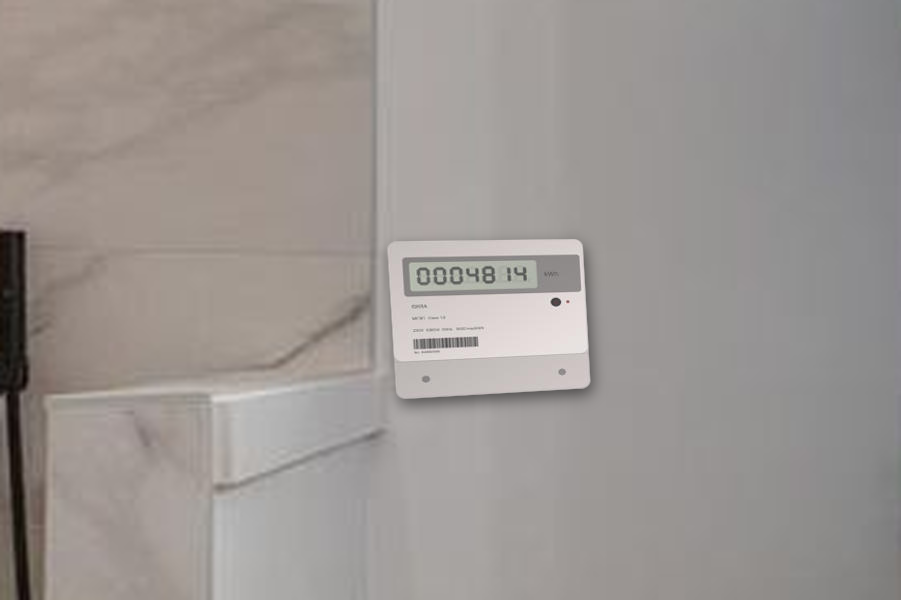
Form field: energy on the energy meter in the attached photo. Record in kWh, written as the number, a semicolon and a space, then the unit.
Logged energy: 4814; kWh
